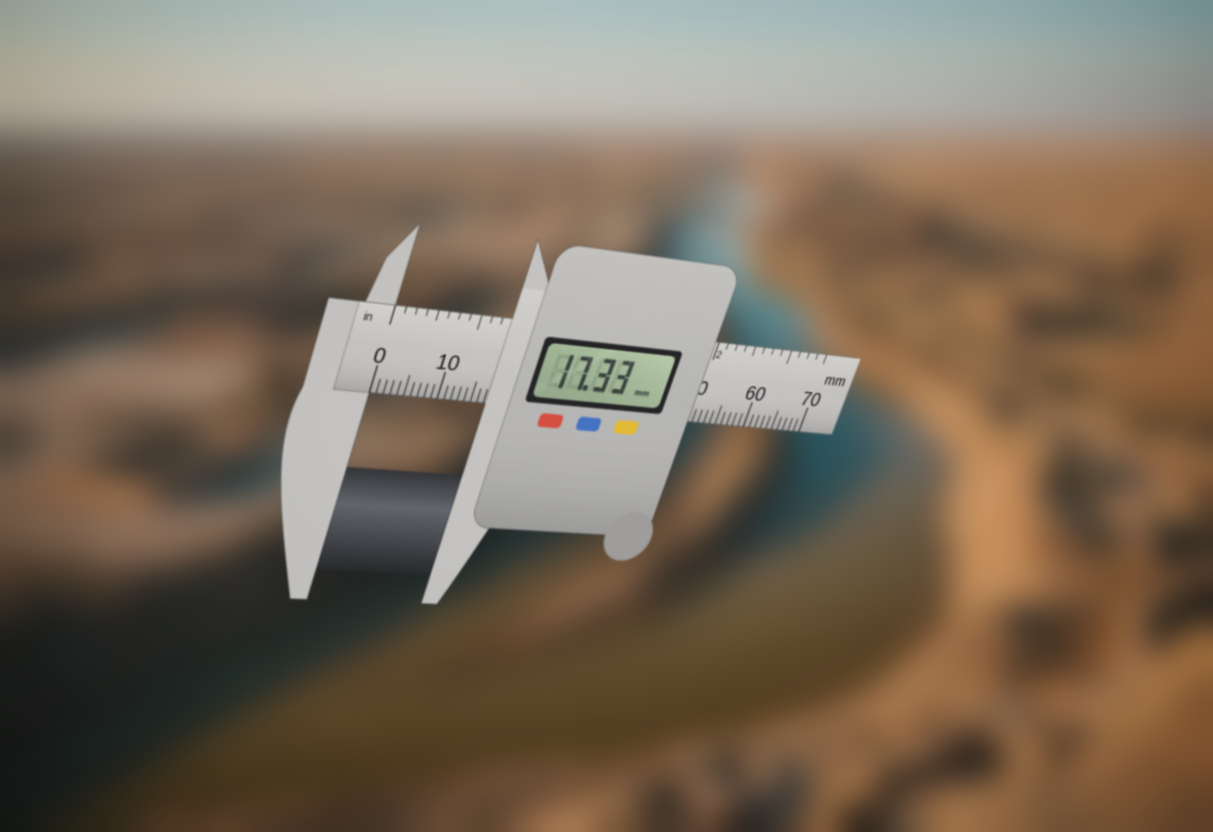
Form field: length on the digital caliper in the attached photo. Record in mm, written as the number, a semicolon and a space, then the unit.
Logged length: 17.33; mm
